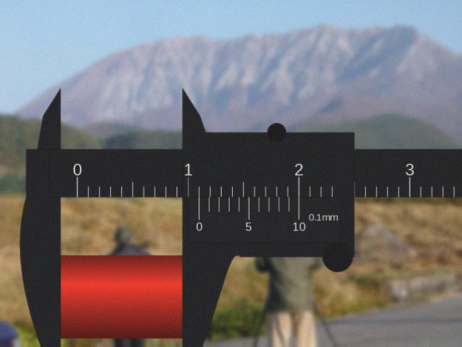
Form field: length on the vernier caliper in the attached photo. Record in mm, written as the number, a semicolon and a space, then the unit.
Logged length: 11.0; mm
